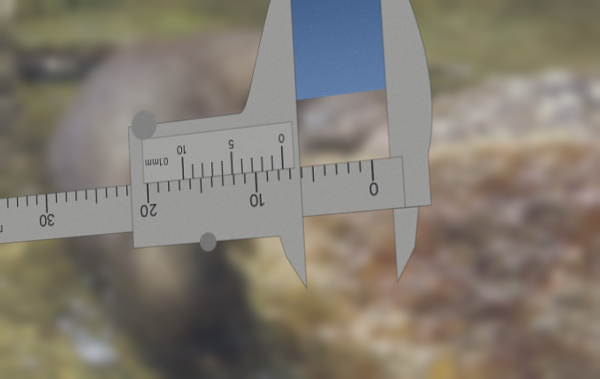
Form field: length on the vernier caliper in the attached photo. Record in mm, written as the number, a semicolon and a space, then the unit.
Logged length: 7.6; mm
